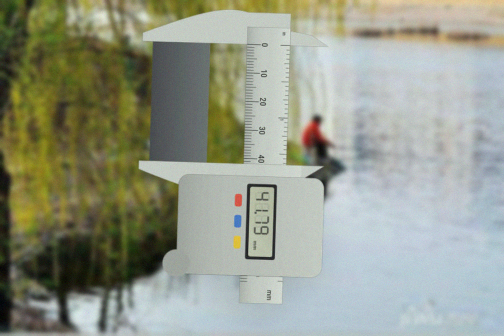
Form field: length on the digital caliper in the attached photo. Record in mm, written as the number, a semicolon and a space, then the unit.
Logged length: 41.79; mm
